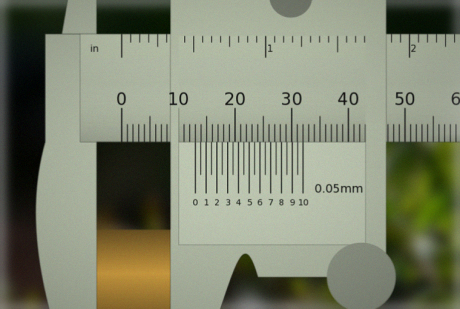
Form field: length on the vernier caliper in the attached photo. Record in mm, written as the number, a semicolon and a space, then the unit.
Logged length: 13.0; mm
